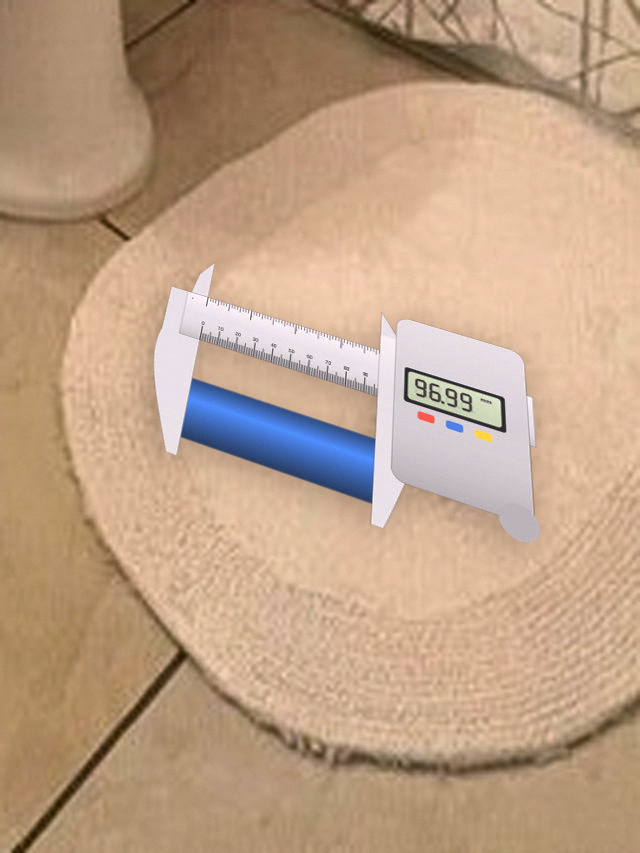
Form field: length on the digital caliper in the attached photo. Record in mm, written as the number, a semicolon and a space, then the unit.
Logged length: 96.99; mm
